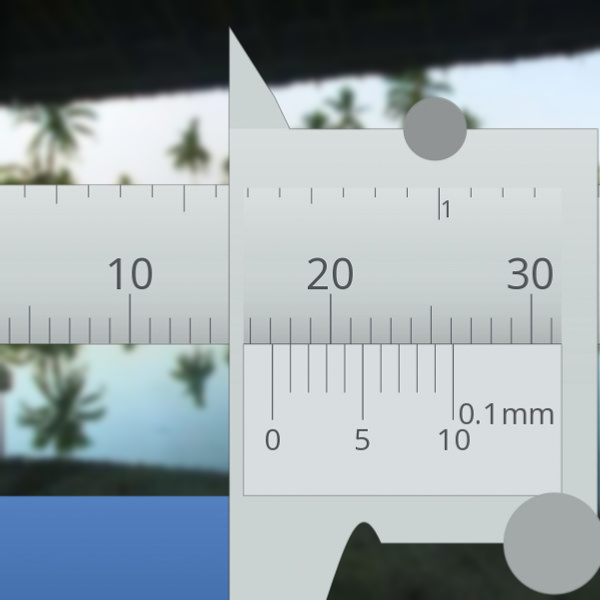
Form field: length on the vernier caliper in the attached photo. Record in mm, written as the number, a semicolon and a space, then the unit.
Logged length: 17.1; mm
